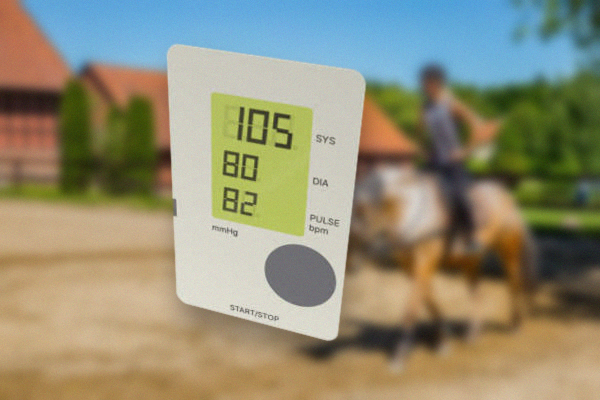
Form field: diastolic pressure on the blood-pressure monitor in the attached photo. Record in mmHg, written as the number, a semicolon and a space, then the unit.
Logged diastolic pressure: 80; mmHg
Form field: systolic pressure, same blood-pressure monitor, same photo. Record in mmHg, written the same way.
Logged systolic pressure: 105; mmHg
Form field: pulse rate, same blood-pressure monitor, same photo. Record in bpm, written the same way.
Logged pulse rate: 82; bpm
